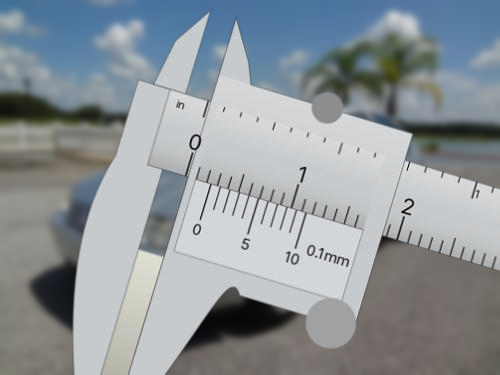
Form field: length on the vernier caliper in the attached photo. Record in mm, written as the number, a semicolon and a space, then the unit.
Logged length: 2.4; mm
